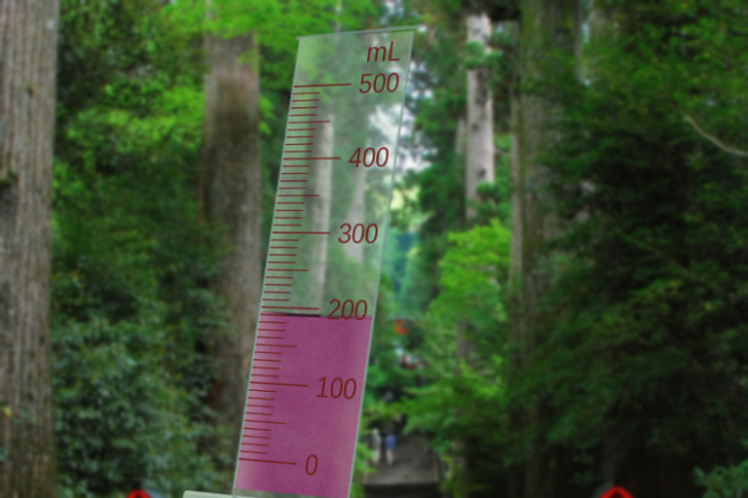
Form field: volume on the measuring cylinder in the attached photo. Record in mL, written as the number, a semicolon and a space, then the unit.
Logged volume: 190; mL
